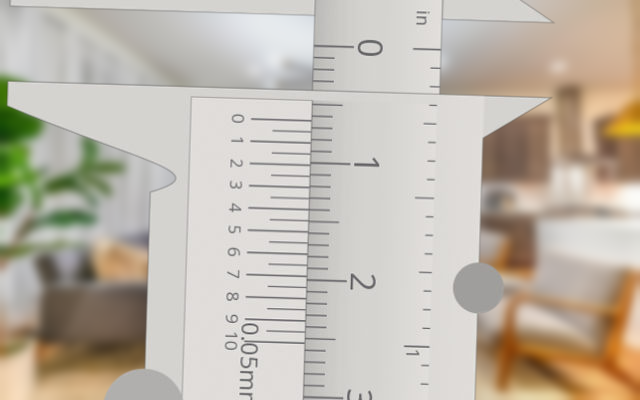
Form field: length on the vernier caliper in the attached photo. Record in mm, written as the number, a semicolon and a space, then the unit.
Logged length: 6.4; mm
